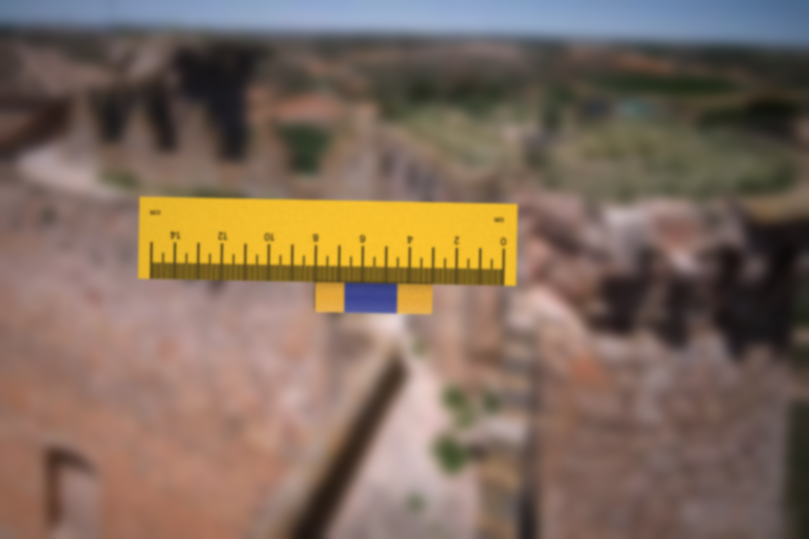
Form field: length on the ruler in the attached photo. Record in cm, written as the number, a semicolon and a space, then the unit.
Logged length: 5; cm
